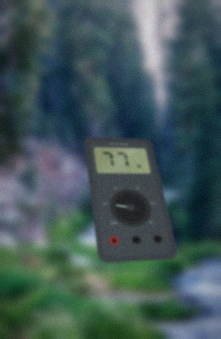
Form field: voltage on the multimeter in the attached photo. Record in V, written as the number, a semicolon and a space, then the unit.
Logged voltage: 77; V
